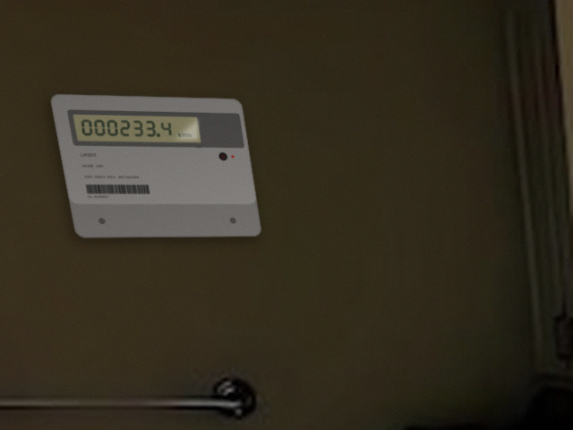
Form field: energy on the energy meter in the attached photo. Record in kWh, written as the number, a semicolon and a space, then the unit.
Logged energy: 233.4; kWh
